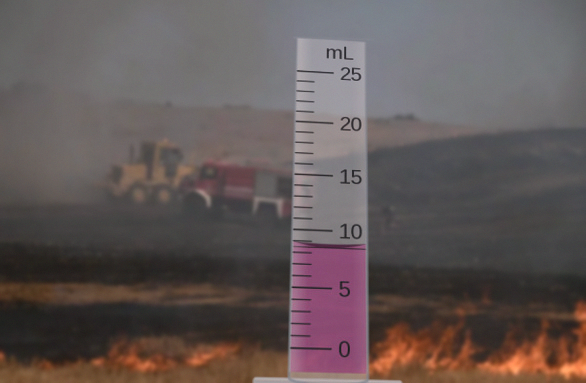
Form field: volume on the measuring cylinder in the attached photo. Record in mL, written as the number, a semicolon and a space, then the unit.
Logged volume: 8.5; mL
